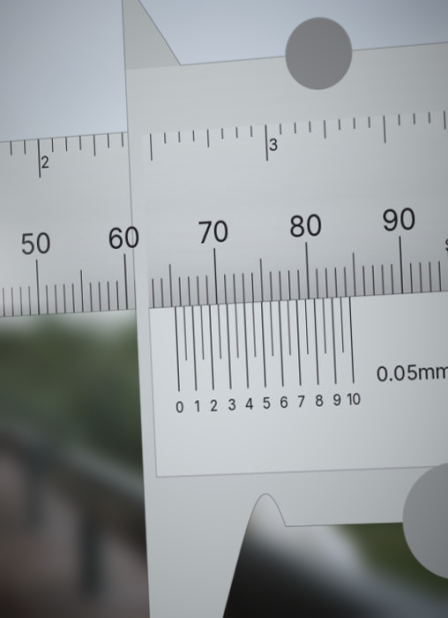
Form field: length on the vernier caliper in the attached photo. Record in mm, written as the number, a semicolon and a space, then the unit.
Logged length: 65.4; mm
